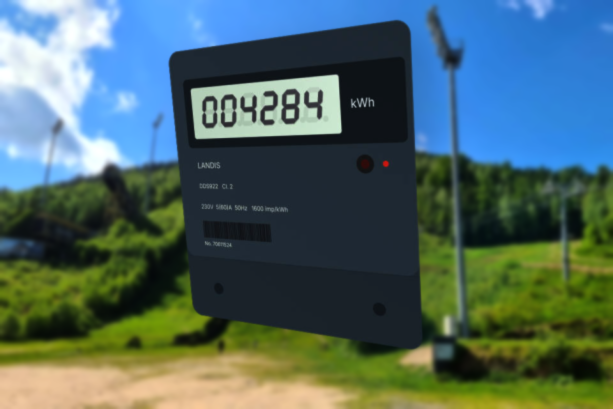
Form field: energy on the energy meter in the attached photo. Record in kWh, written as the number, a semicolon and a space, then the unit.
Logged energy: 4284; kWh
